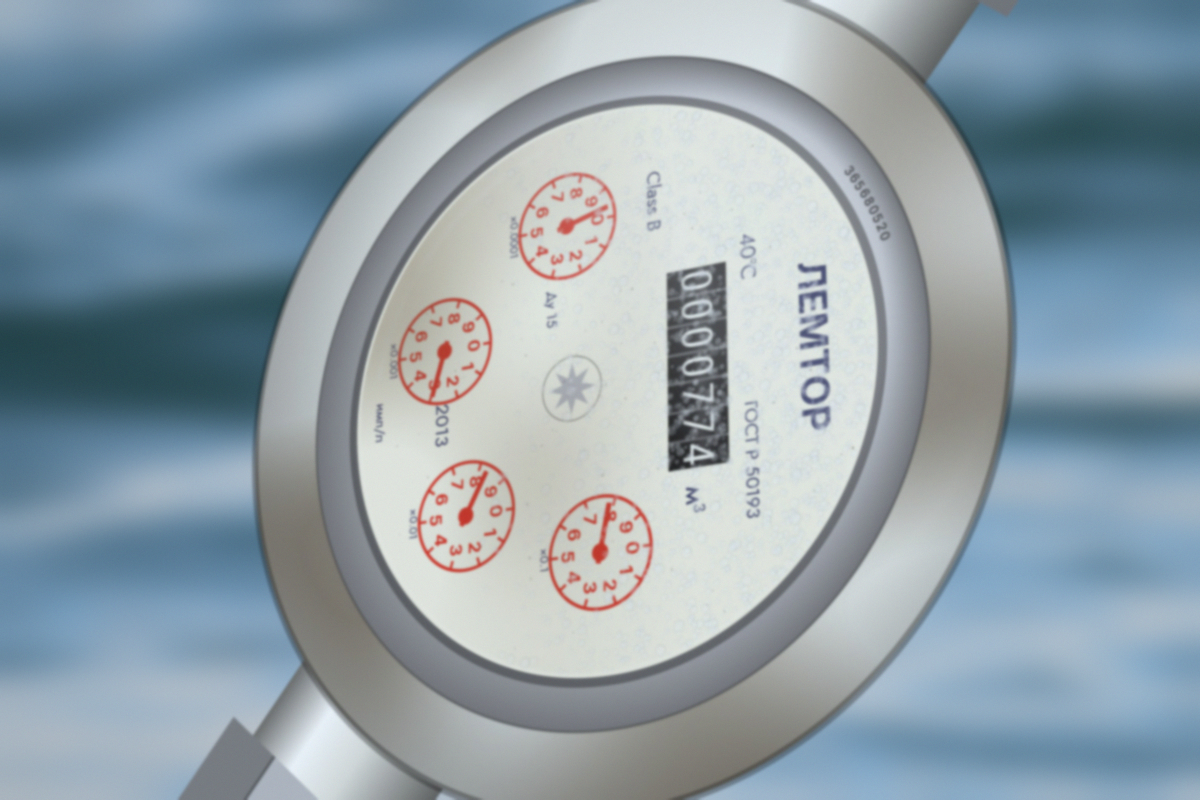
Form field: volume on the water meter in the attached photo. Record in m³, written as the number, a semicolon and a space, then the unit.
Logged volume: 774.7829; m³
